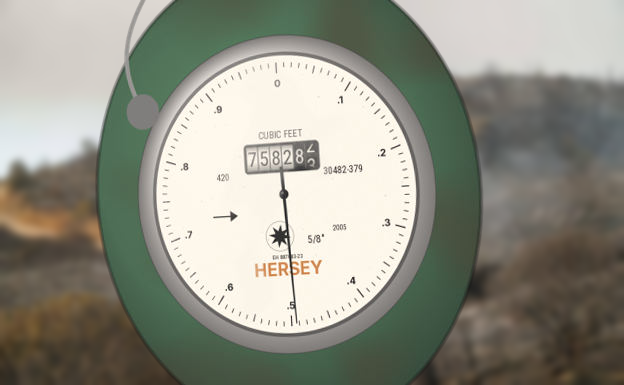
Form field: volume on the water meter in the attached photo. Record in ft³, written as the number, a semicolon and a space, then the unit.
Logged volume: 758282.49; ft³
